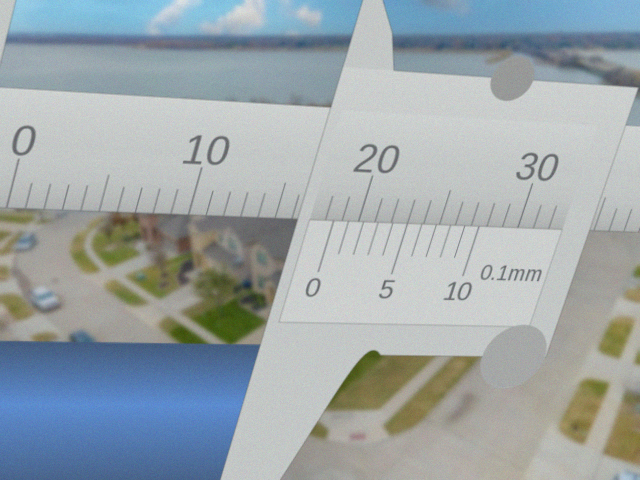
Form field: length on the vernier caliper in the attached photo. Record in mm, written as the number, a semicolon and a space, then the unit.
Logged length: 18.5; mm
